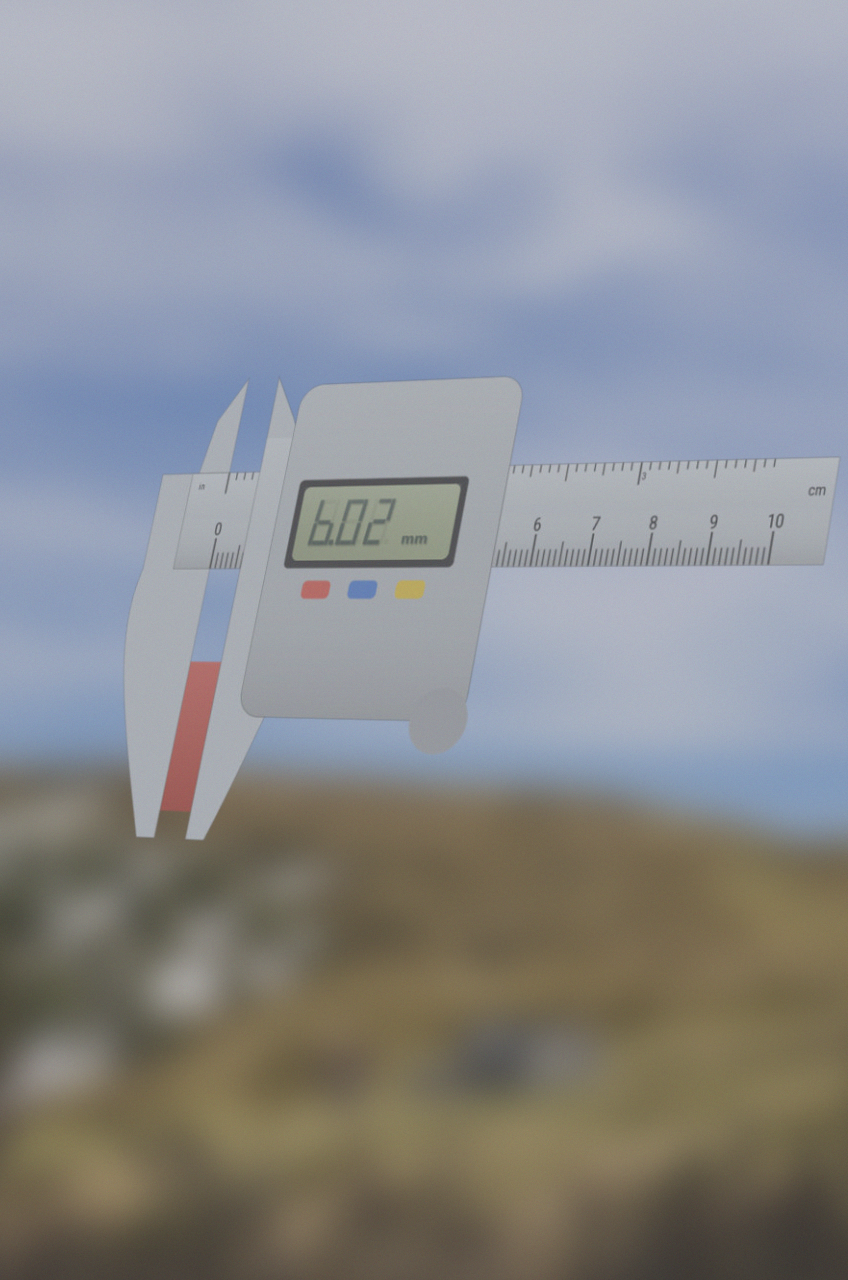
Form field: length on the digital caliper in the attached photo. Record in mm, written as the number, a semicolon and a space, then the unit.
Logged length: 6.02; mm
